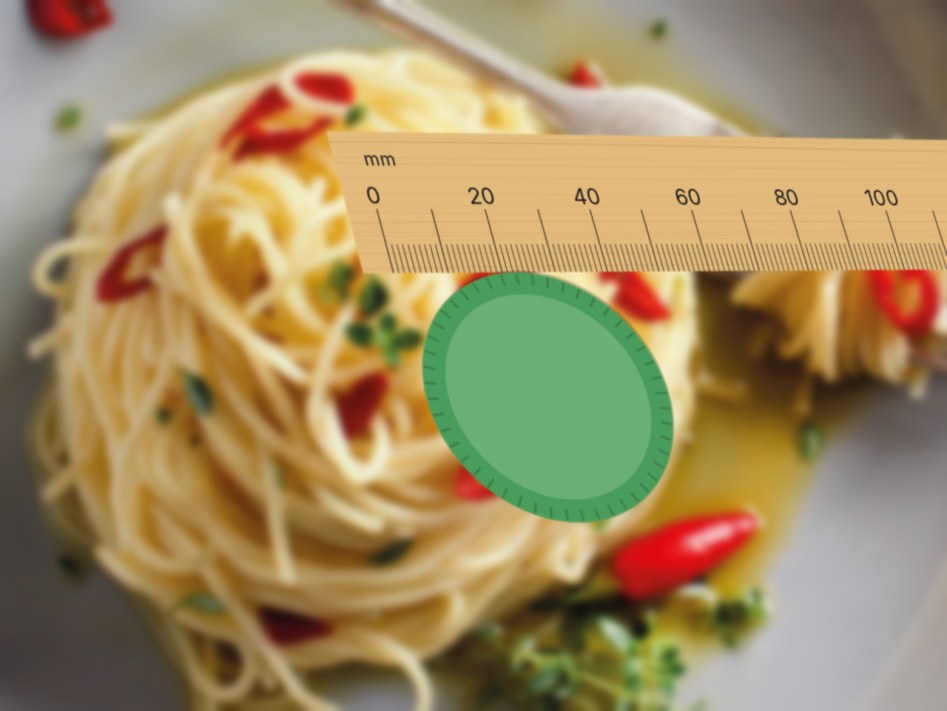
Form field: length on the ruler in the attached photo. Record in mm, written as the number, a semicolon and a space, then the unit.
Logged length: 45; mm
